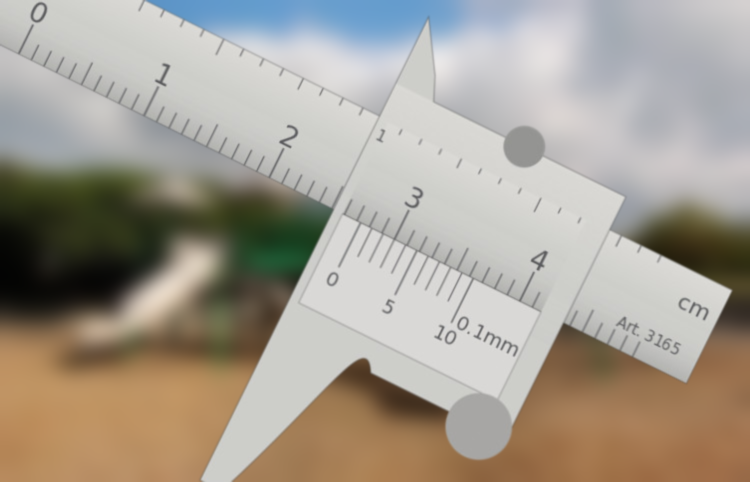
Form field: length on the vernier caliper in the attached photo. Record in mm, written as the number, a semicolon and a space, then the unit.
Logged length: 27.3; mm
